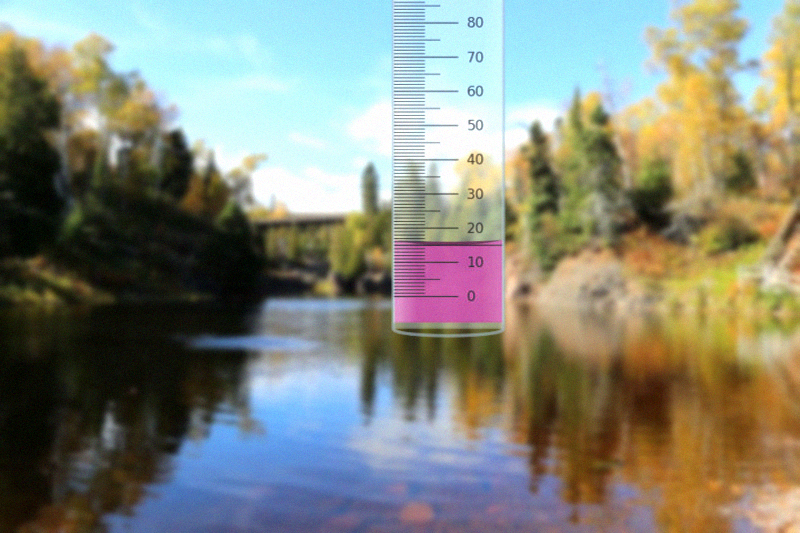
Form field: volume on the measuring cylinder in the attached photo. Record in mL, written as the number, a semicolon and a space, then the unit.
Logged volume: 15; mL
